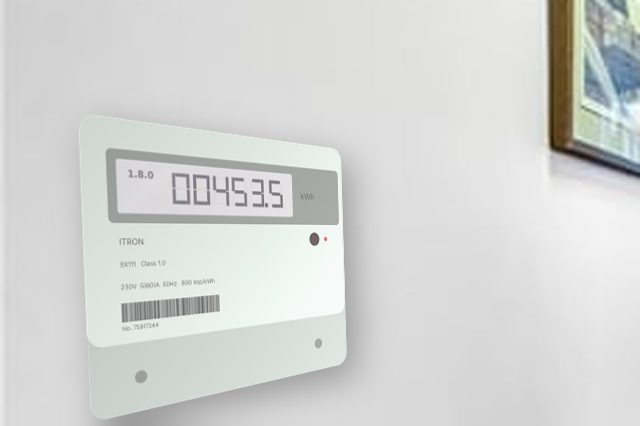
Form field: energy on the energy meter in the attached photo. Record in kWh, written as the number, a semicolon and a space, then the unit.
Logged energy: 453.5; kWh
